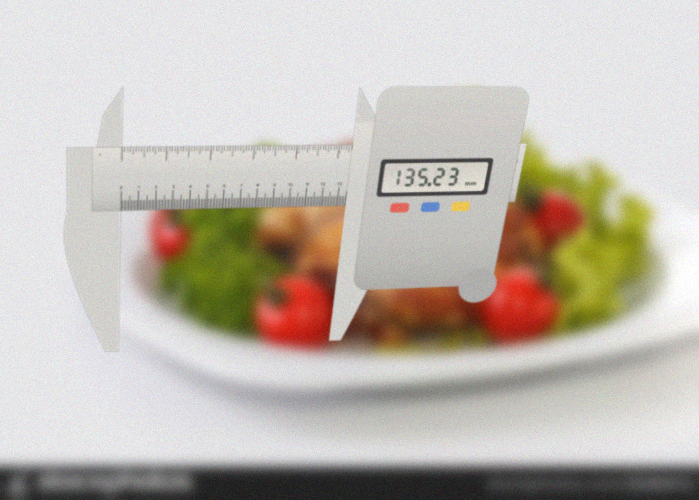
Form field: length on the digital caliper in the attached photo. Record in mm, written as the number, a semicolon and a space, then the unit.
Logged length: 135.23; mm
